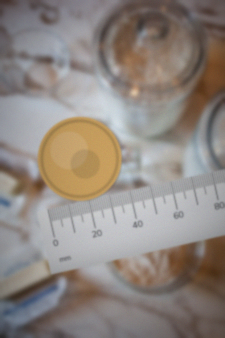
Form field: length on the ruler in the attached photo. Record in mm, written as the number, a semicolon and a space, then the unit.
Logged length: 40; mm
